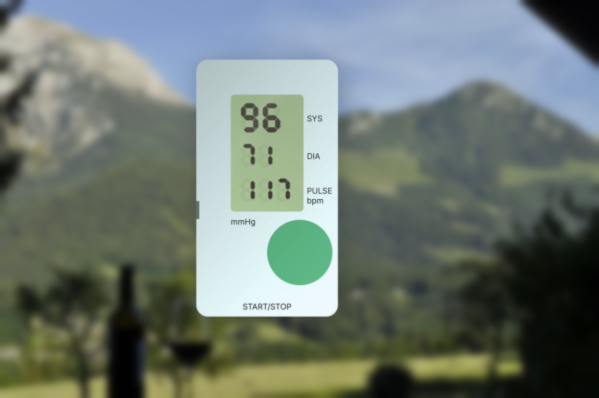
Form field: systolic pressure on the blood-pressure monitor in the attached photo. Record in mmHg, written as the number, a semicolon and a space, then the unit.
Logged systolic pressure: 96; mmHg
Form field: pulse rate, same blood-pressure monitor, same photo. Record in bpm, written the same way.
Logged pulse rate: 117; bpm
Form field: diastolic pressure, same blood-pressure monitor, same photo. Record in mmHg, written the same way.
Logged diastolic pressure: 71; mmHg
